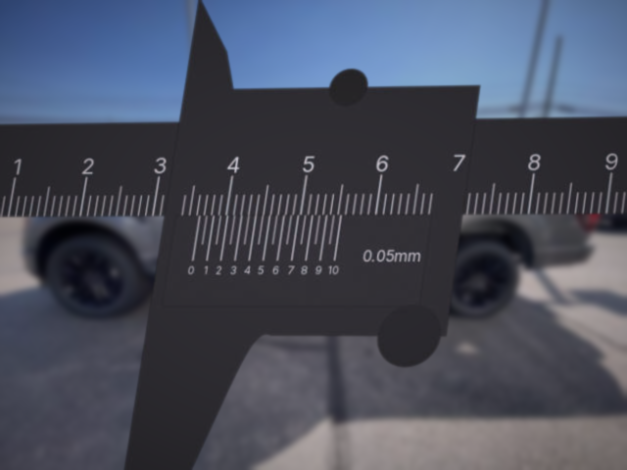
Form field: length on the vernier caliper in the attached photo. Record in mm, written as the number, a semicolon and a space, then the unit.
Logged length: 36.4; mm
